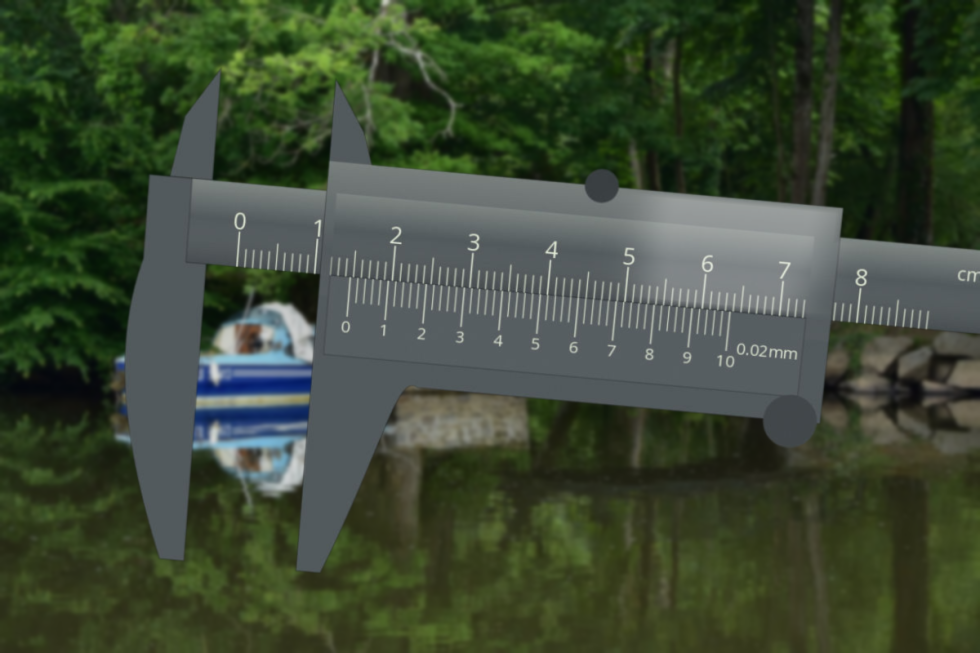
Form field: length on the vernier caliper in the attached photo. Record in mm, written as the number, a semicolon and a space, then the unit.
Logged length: 14.6; mm
